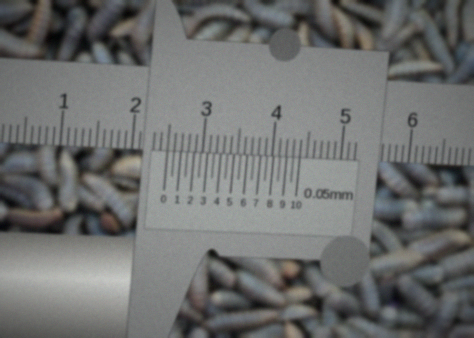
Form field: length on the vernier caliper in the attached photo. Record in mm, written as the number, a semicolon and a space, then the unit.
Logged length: 25.0; mm
